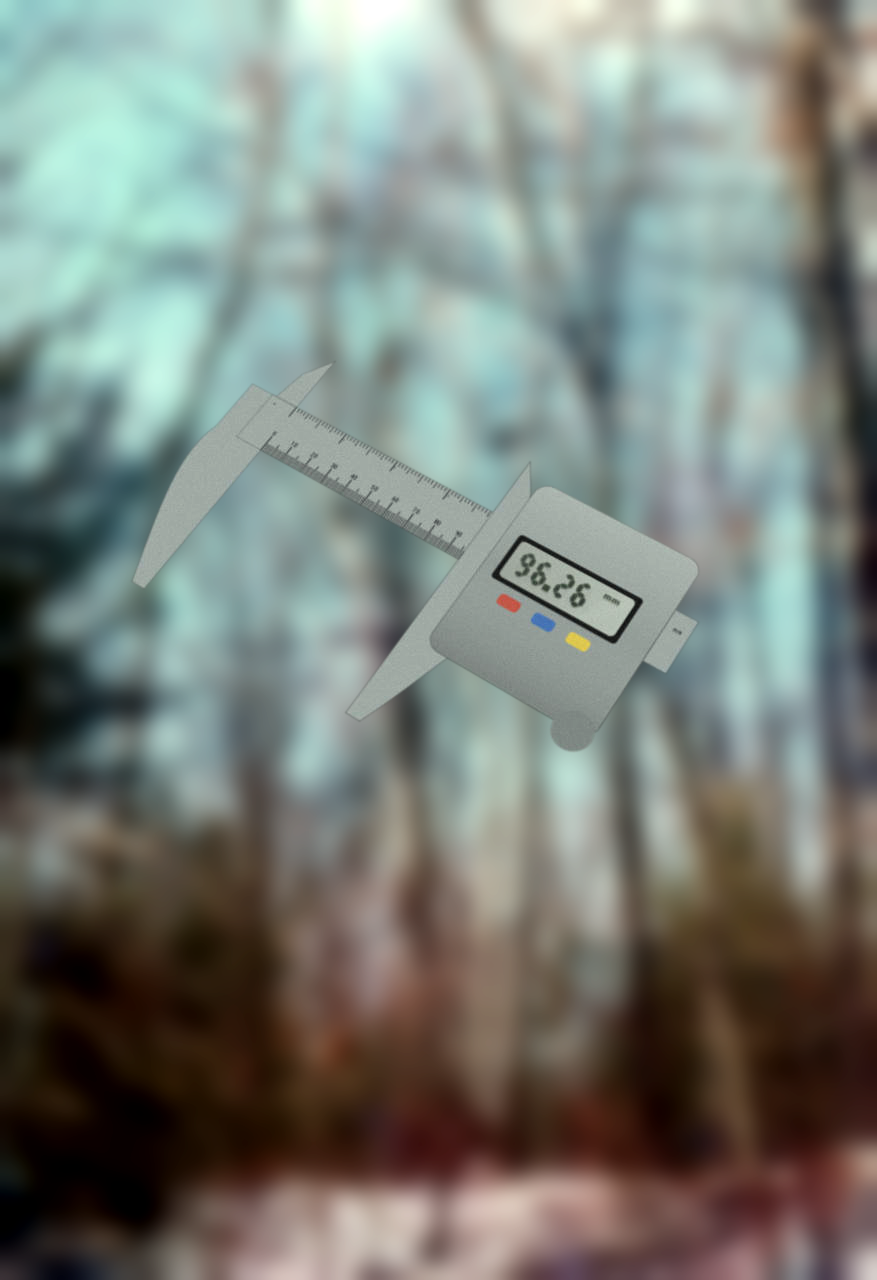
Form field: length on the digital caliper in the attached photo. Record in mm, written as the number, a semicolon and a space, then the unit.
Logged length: 96.26; mm
